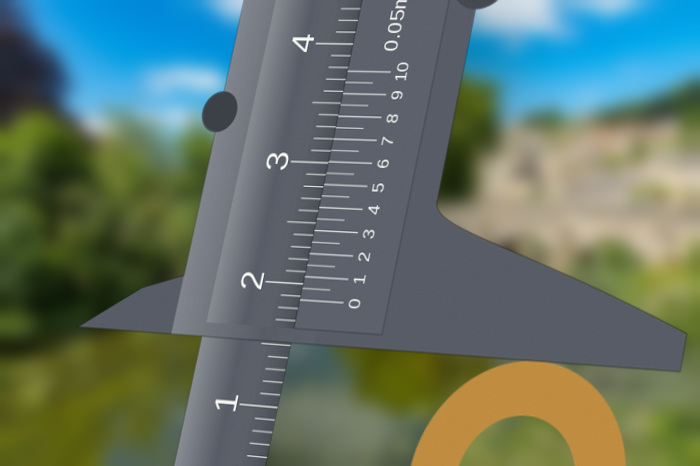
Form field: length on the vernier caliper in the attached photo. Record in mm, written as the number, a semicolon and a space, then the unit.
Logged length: 18.7; mm
